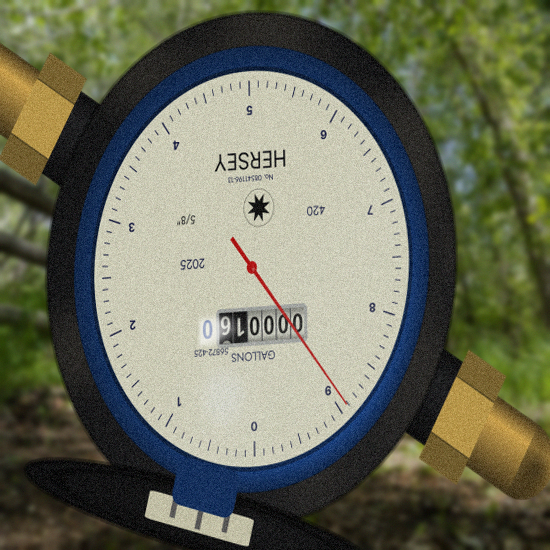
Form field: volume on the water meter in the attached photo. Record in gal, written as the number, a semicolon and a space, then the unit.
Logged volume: 158.9; gal
